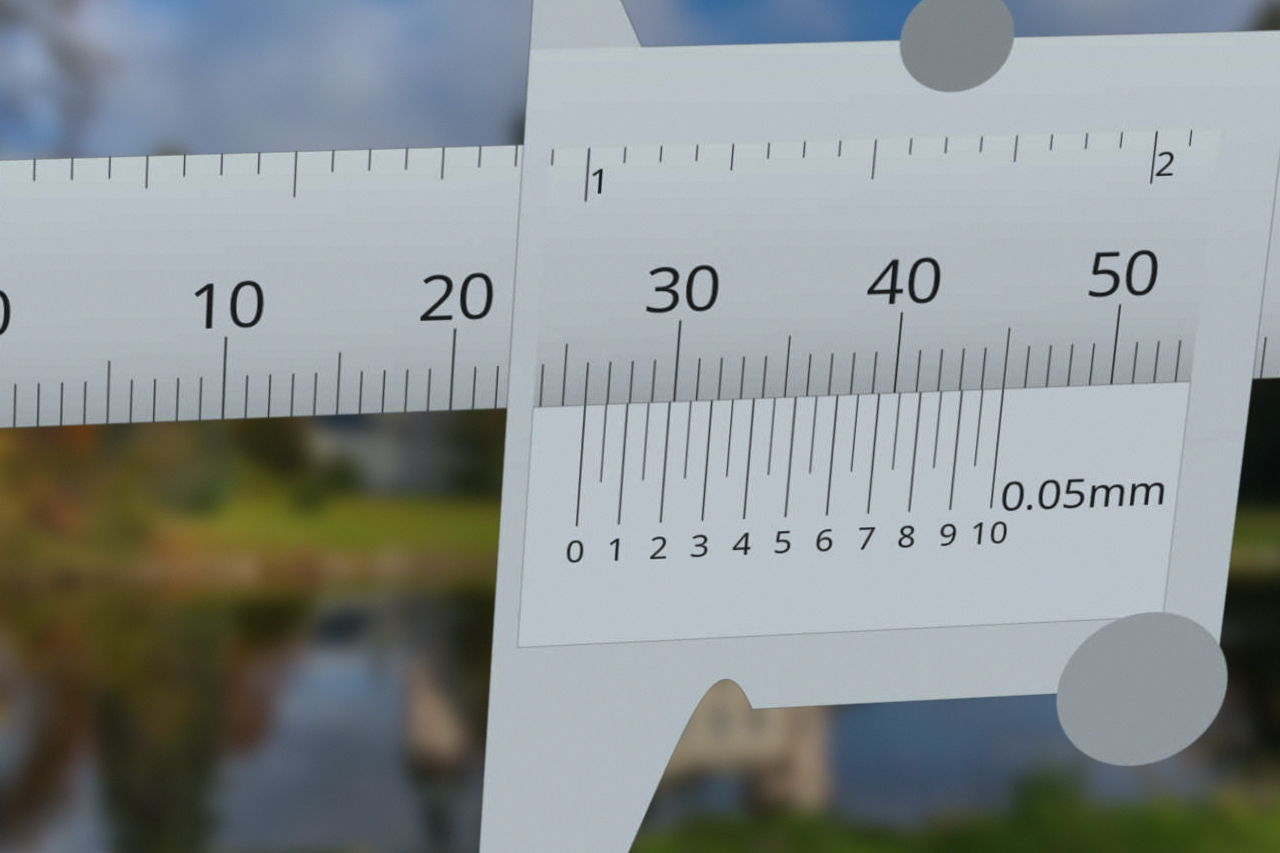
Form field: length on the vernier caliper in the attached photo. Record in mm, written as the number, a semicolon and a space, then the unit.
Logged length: 26.0; mm
